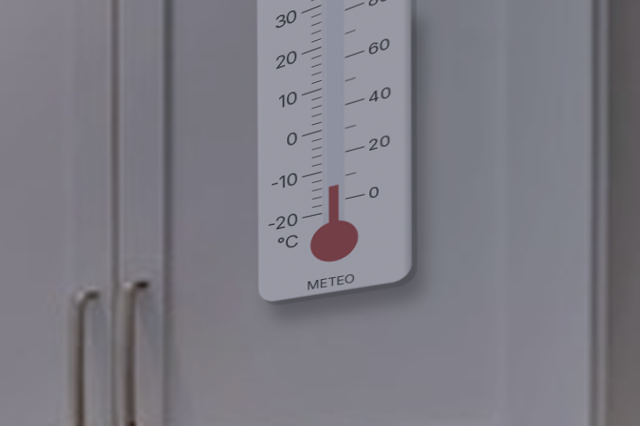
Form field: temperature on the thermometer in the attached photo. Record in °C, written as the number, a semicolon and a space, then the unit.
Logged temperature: -14; °C
